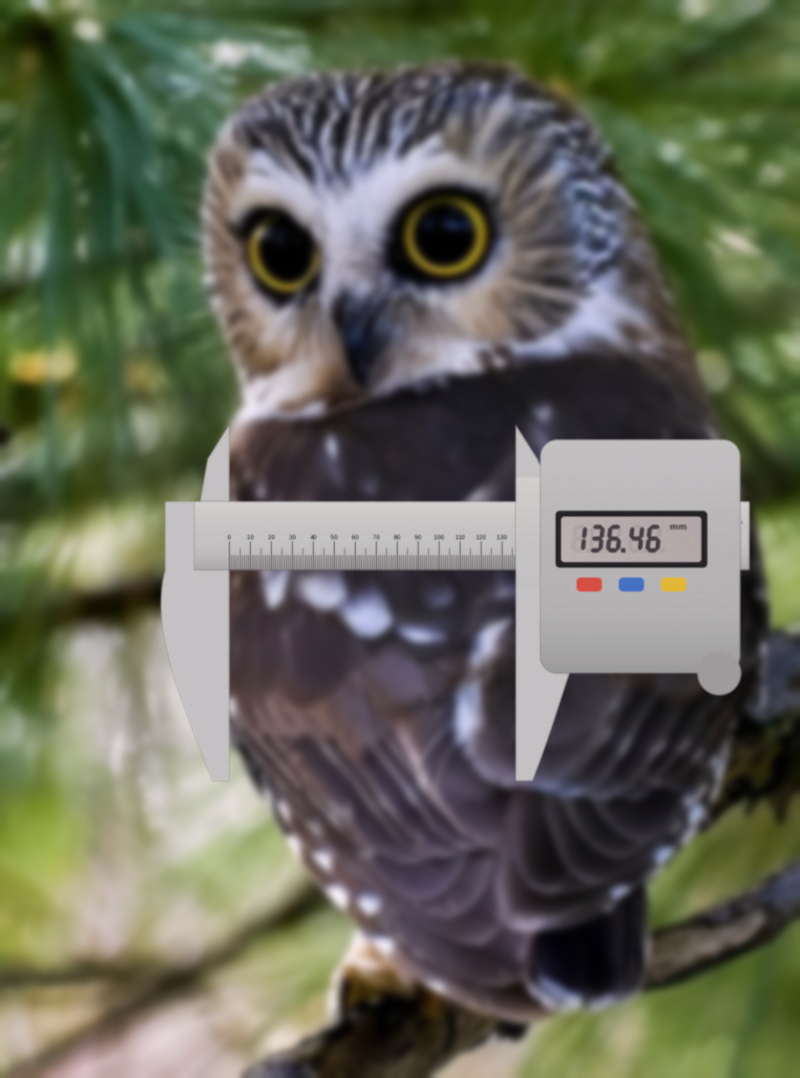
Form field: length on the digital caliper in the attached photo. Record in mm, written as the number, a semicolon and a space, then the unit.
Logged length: 136.46; mm
